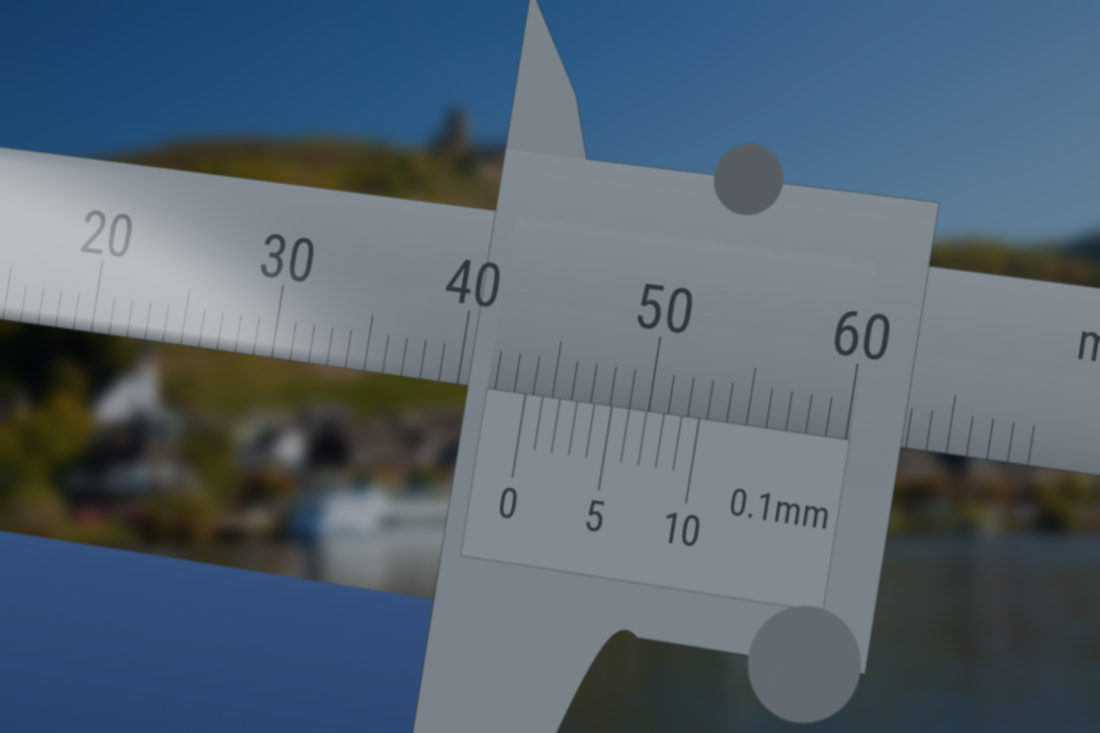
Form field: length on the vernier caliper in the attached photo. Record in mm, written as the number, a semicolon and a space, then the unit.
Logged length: 43.6; mm
